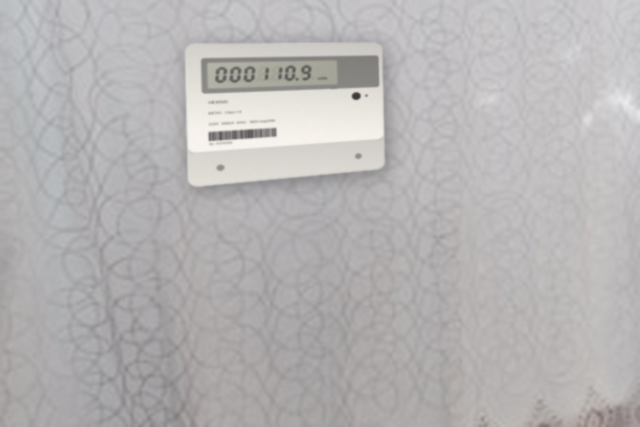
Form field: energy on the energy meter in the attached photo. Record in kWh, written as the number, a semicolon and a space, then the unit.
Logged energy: 110.9; kWh
